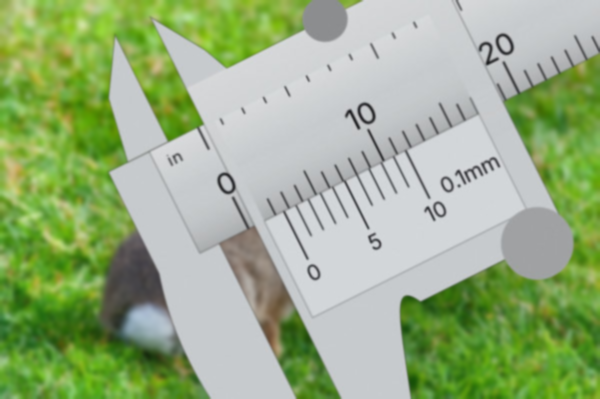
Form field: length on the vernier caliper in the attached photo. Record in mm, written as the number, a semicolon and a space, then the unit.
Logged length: 2.6; mm
